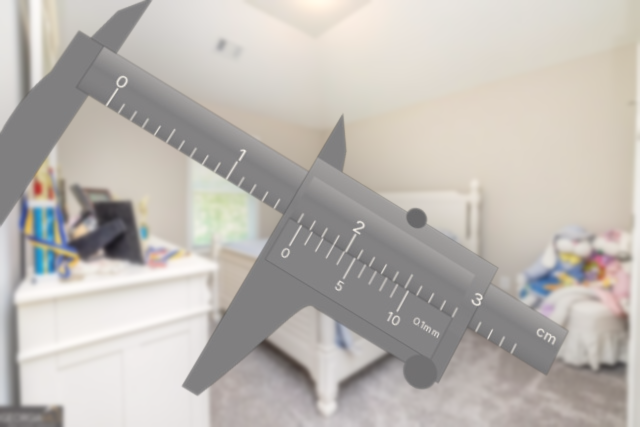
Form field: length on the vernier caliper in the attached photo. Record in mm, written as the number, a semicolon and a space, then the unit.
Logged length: 16.3; mm
